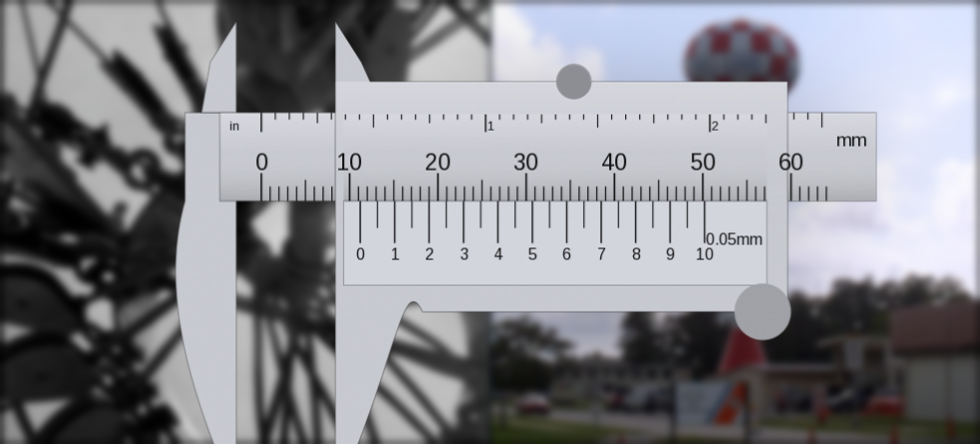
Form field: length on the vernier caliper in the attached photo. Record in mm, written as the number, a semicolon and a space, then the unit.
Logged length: 11.2; mm
